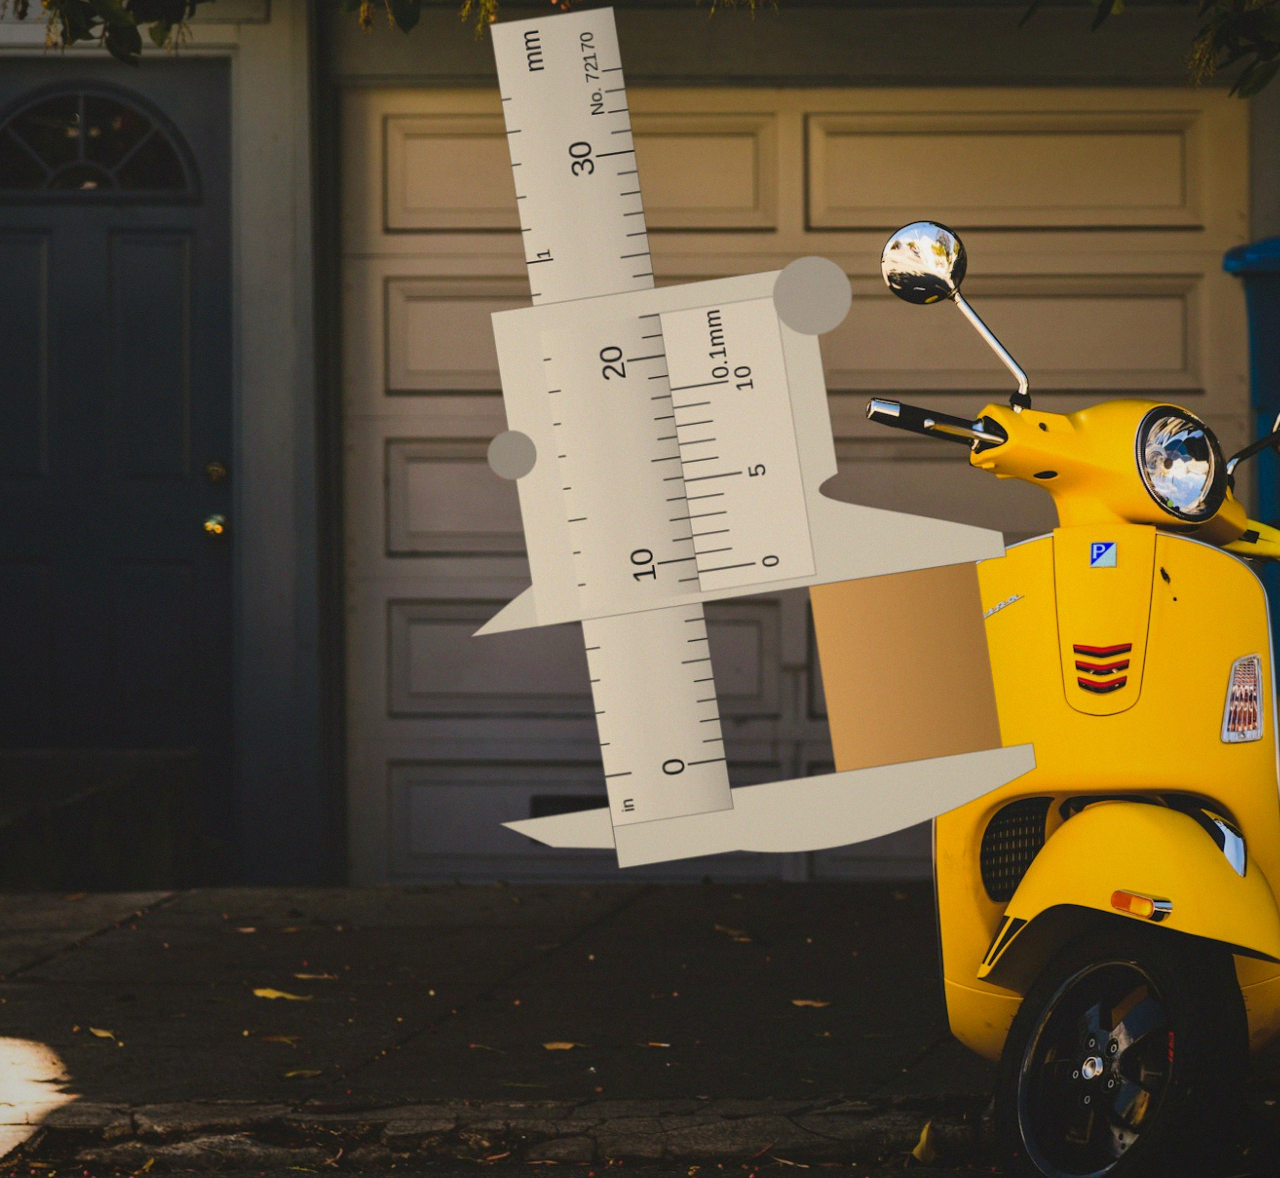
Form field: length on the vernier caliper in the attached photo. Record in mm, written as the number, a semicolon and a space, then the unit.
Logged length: 9.3; mm
